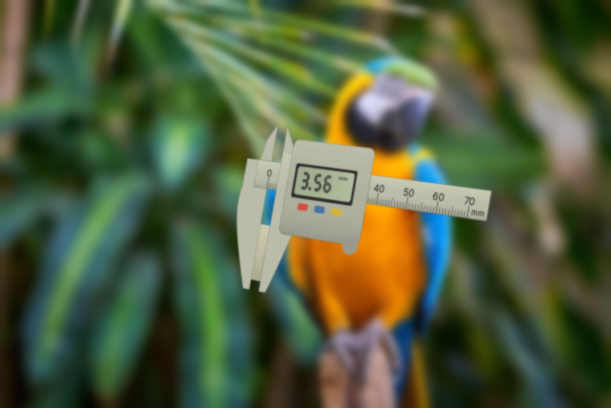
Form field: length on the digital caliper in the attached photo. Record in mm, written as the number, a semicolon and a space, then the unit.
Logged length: 3.56; mm
